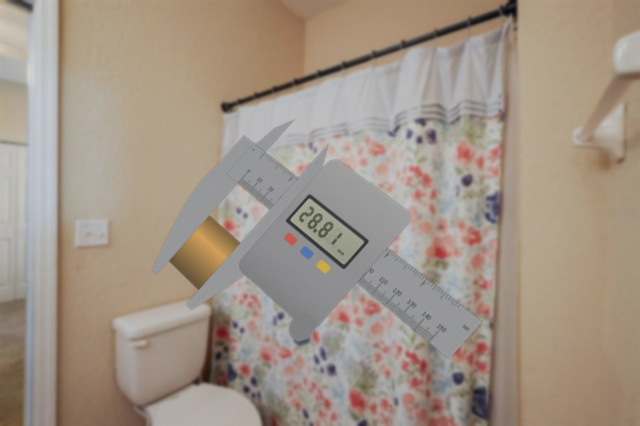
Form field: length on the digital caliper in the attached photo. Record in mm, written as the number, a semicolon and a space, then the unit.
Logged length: 28.81; mm
